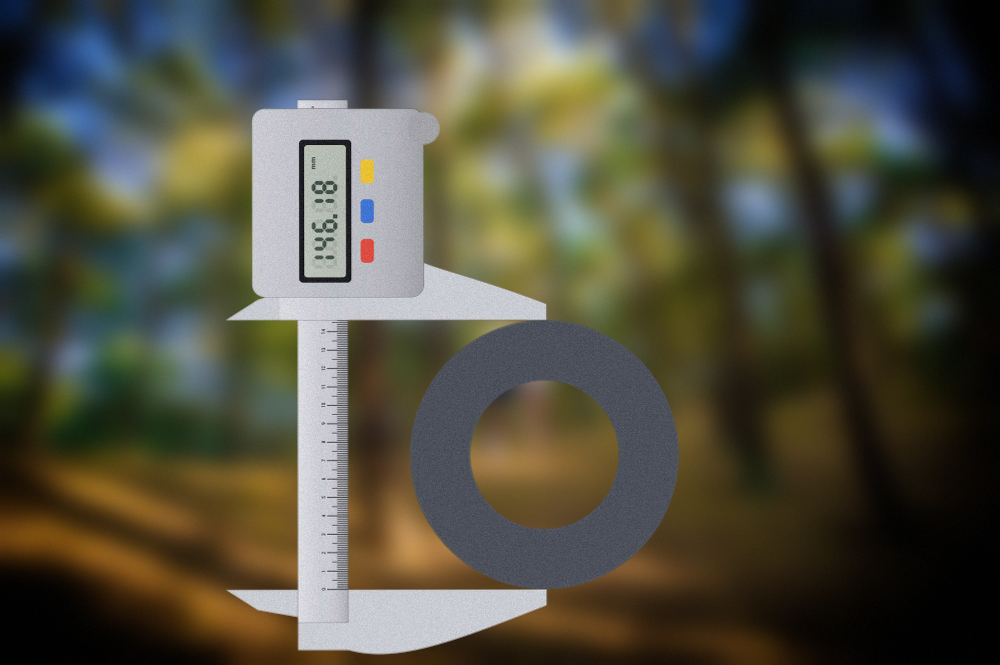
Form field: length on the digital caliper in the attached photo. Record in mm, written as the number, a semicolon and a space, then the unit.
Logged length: 146.18; mm
